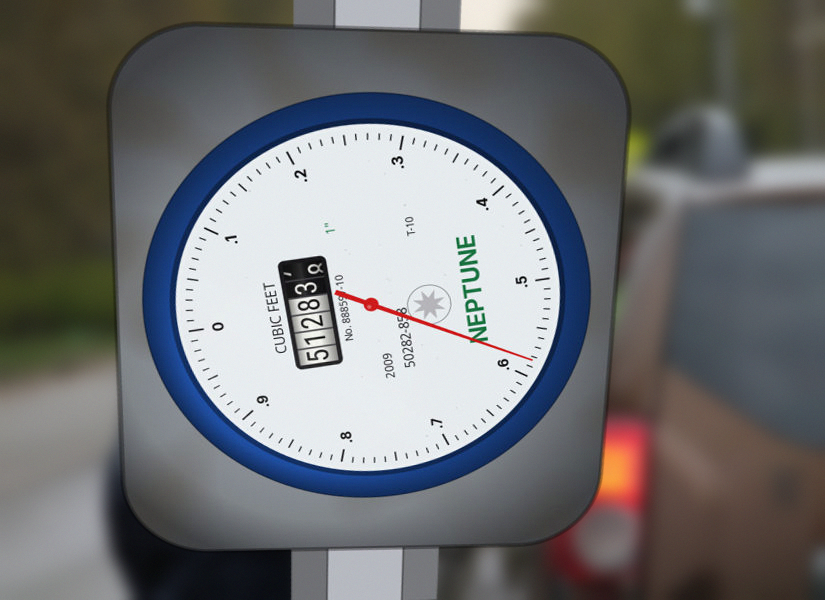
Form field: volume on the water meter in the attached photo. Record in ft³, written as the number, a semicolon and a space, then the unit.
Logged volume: 512837.58; ft³
